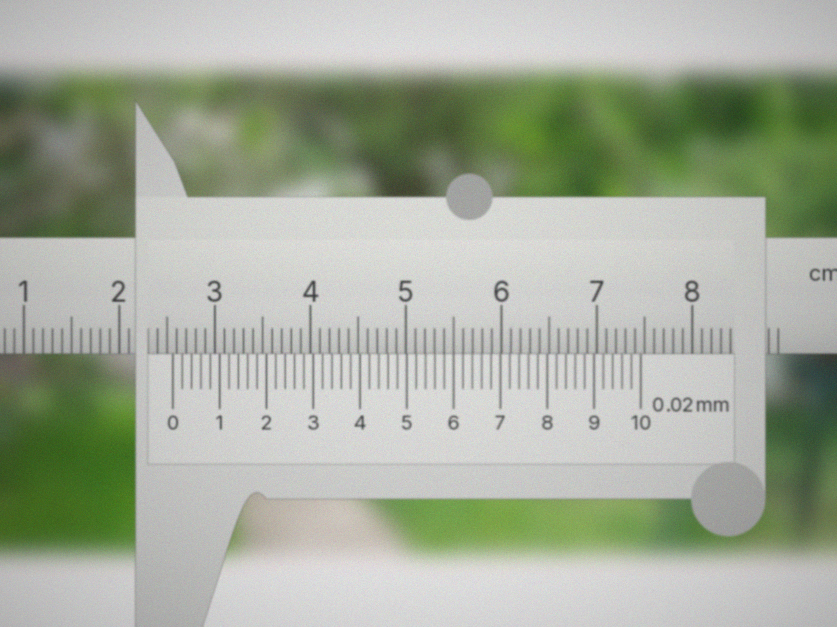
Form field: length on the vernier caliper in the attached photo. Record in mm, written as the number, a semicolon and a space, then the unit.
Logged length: 25.6; mm
